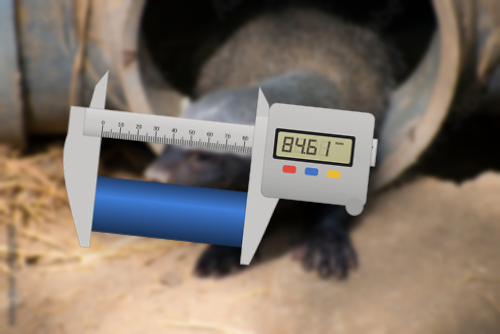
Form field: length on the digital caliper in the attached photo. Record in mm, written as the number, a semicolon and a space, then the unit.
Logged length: 84.61; mm
